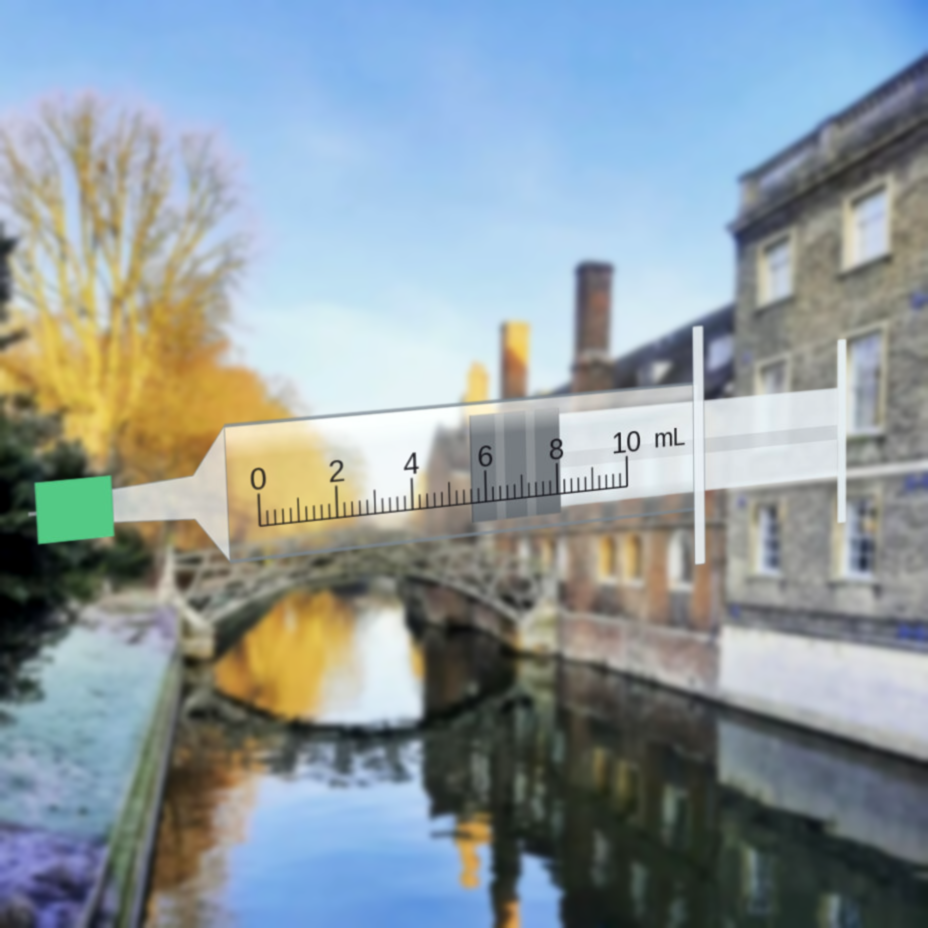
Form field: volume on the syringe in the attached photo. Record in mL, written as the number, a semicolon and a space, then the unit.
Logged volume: 5.6; mL
